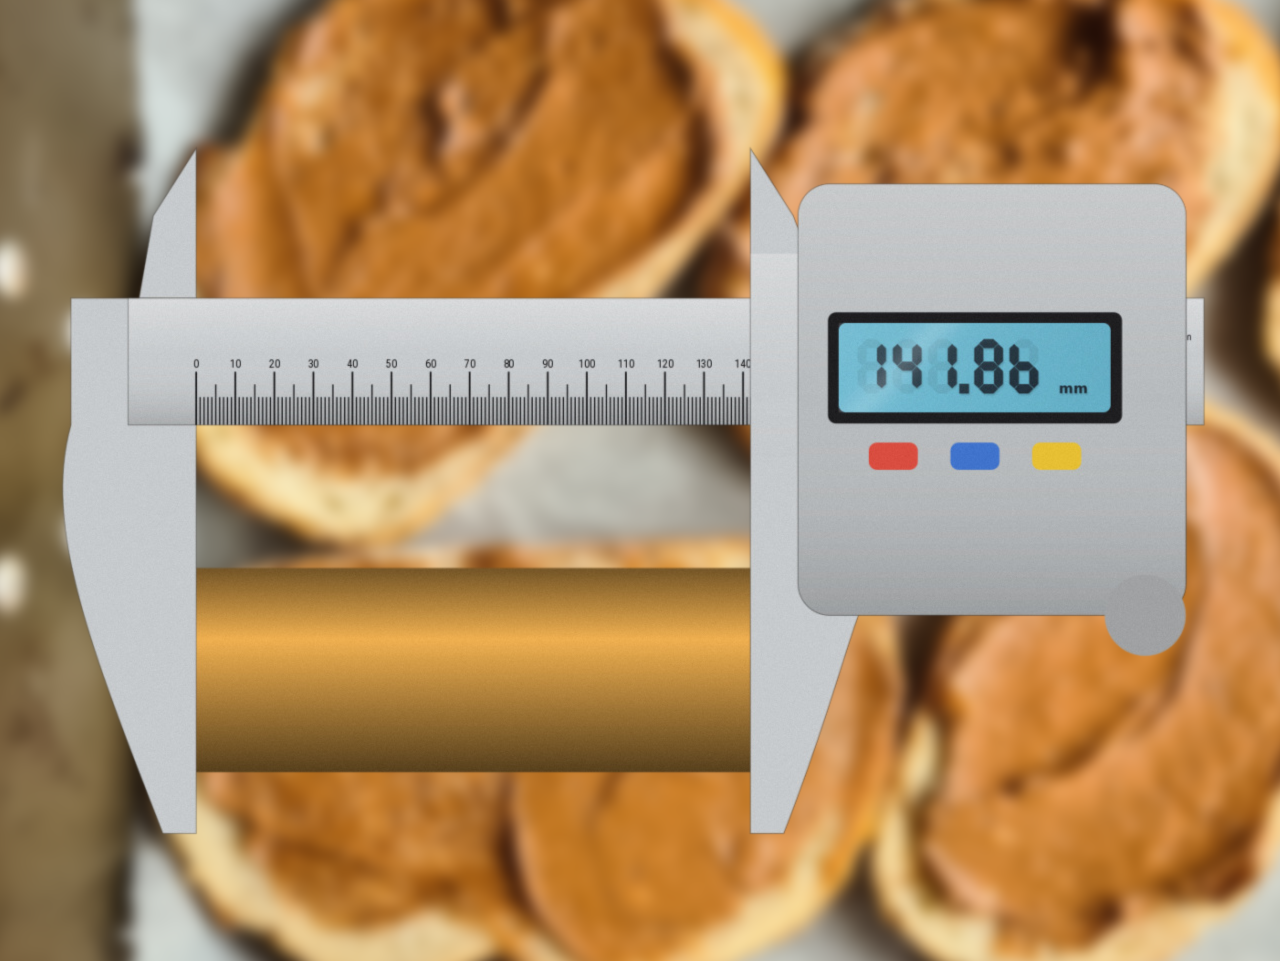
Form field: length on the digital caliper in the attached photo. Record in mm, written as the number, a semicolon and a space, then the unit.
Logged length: 141.86; mm
